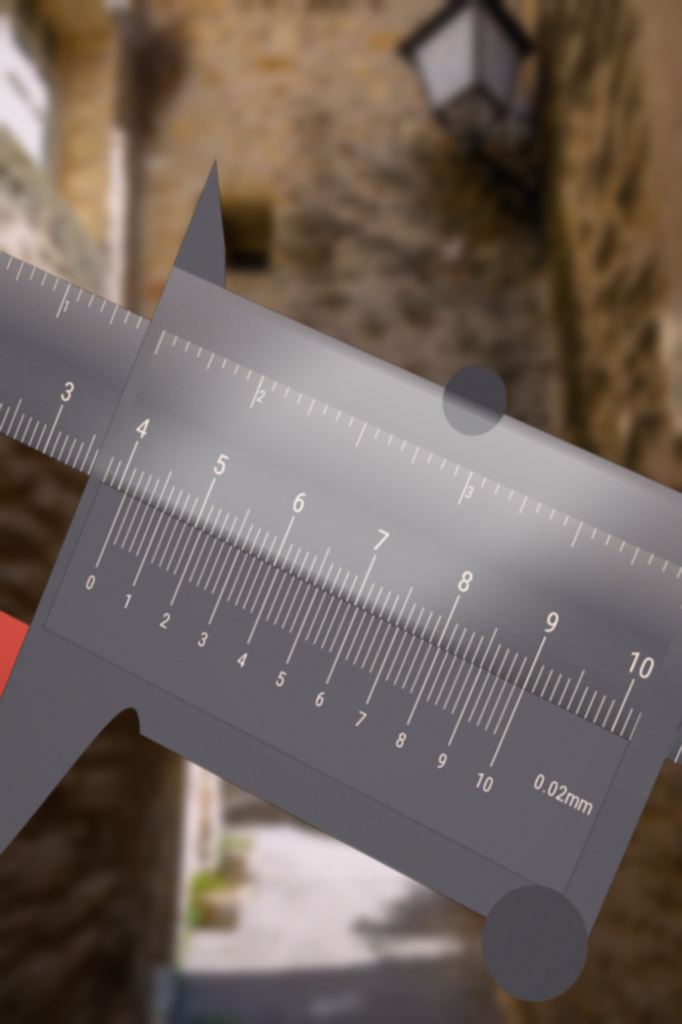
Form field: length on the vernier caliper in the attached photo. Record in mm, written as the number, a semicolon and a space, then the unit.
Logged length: 41.0; mm
